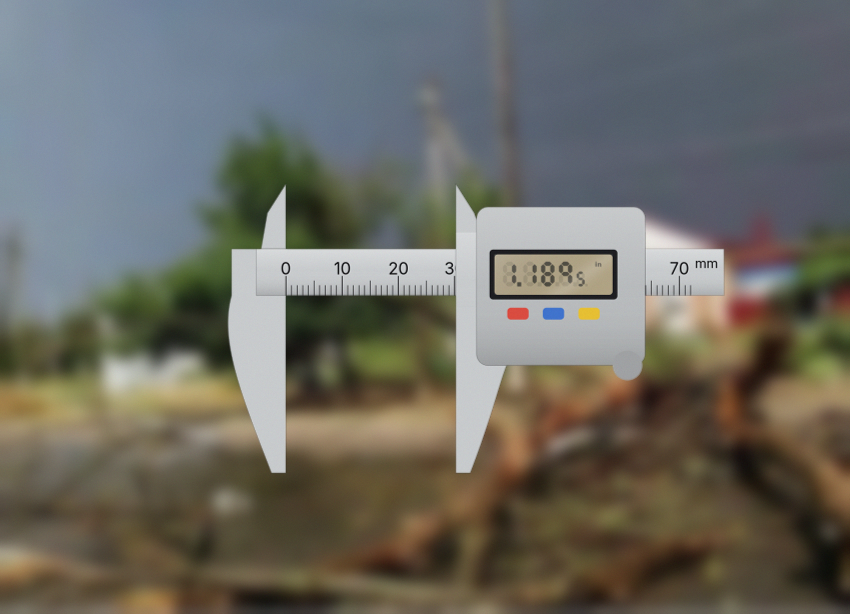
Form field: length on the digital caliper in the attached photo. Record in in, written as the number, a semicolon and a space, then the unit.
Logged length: 1.1895; in
